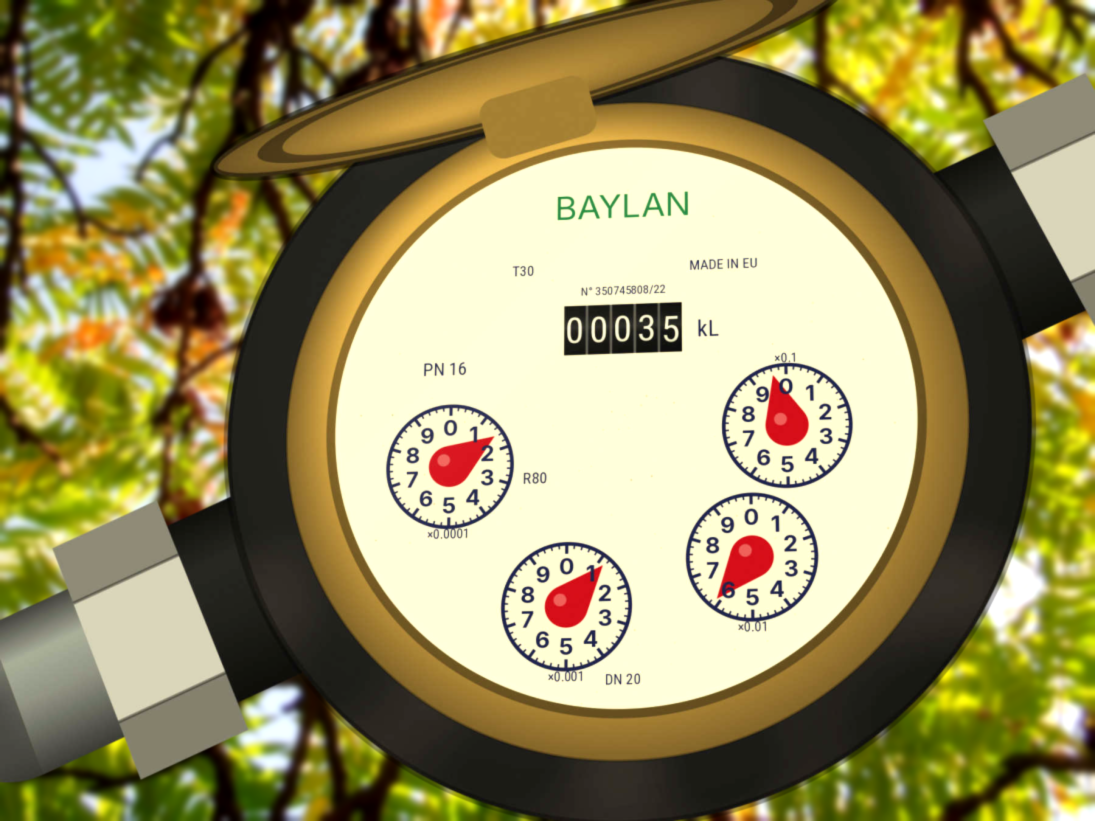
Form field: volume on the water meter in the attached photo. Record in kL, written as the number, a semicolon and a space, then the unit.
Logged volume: 34.9611; kL
